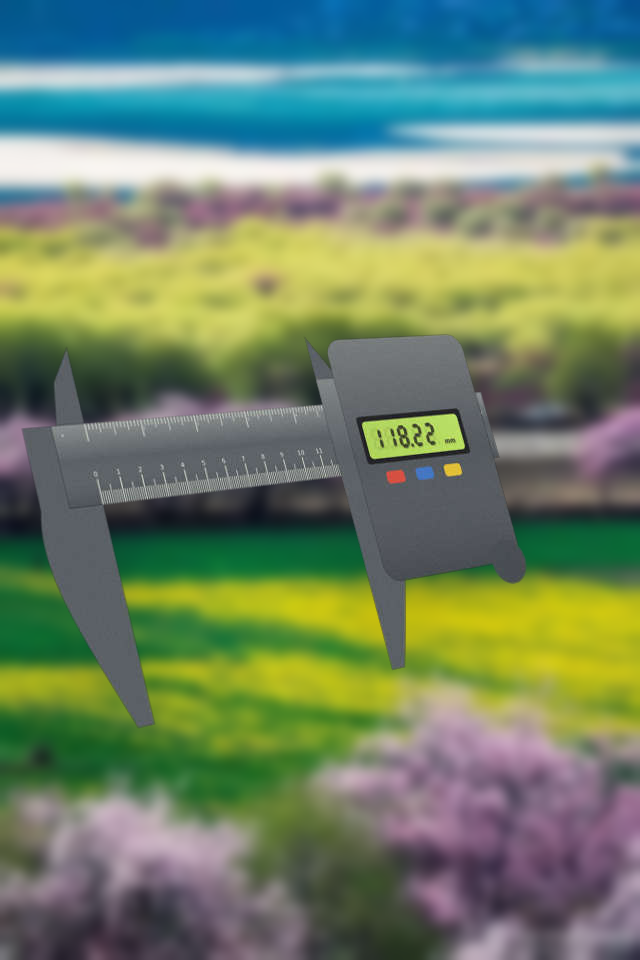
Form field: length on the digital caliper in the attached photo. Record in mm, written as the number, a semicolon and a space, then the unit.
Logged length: 118.22; mm
